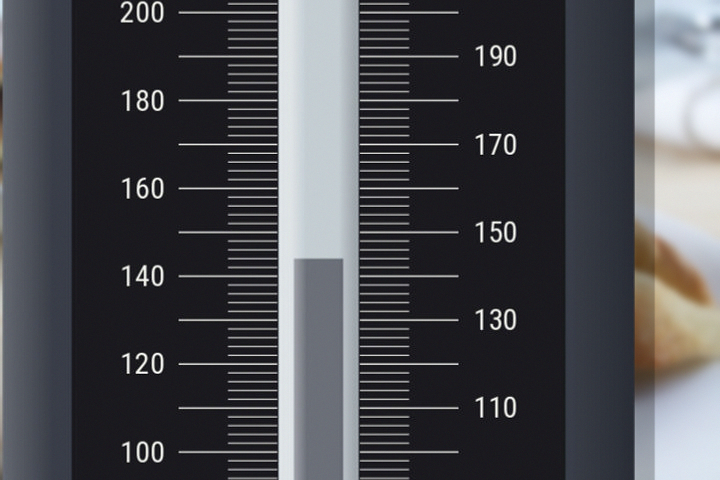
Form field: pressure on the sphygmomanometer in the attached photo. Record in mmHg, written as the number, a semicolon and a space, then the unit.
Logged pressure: 144; mmHg
